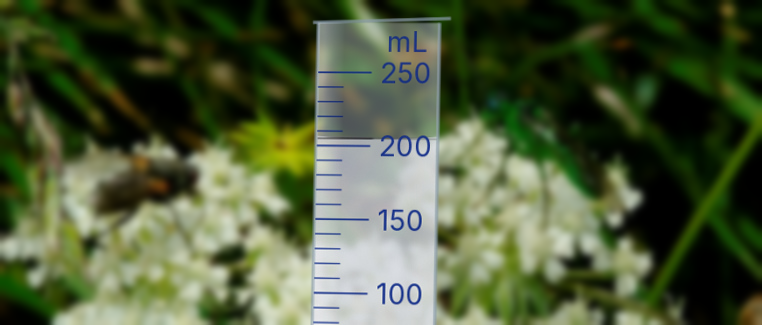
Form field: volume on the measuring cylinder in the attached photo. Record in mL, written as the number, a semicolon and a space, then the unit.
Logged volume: 205; mL
